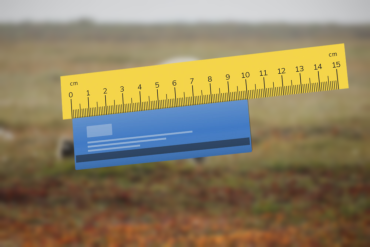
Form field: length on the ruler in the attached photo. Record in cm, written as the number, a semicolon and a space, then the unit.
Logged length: 10; cm
